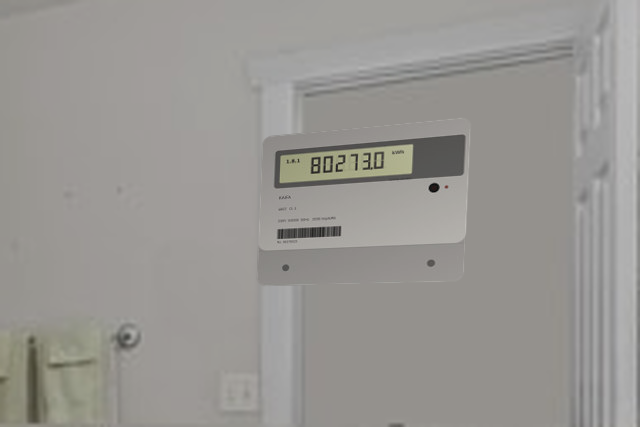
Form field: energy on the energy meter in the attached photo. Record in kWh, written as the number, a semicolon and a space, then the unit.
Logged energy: 80273.0; kWh
